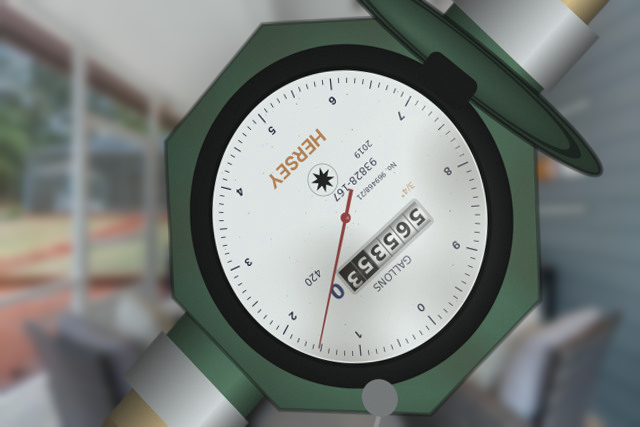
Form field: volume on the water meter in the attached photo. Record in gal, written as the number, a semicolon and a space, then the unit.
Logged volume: 5653531.5; gal
